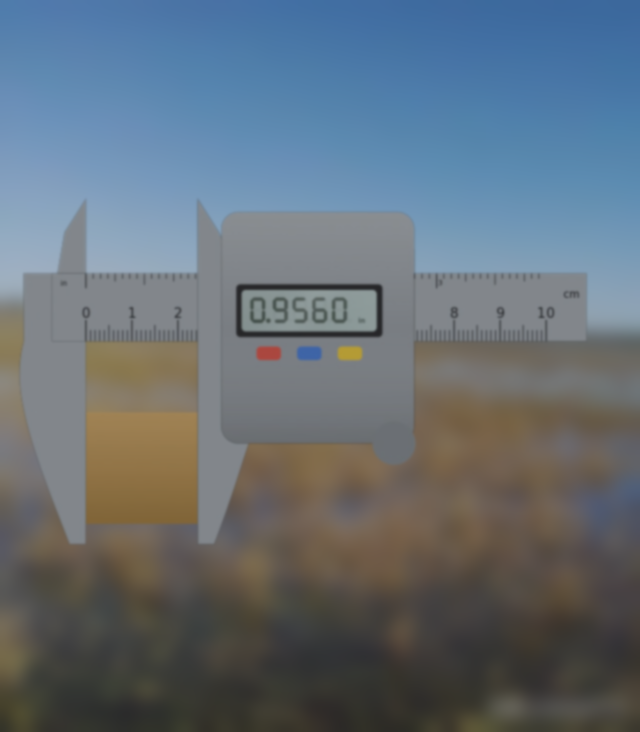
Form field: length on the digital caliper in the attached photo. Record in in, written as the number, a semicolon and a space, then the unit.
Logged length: 0.9560; in
